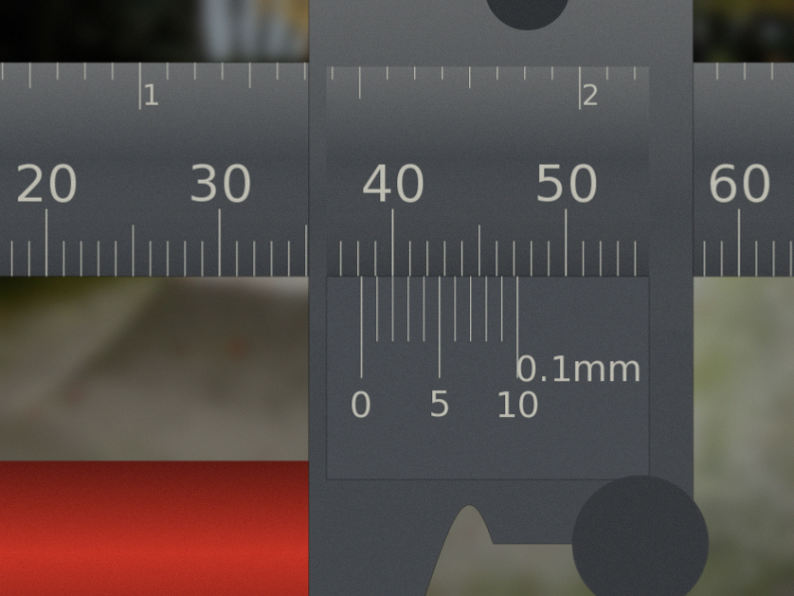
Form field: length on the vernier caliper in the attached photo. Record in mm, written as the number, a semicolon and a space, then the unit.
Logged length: 38.2; mm
